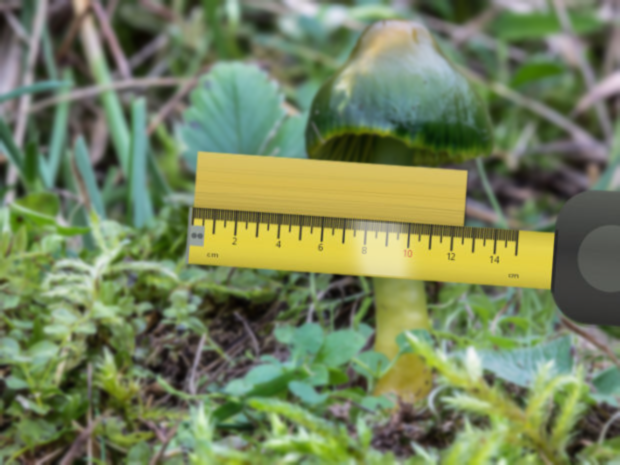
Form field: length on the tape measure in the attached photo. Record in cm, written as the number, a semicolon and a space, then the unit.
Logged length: 12.5; cm
